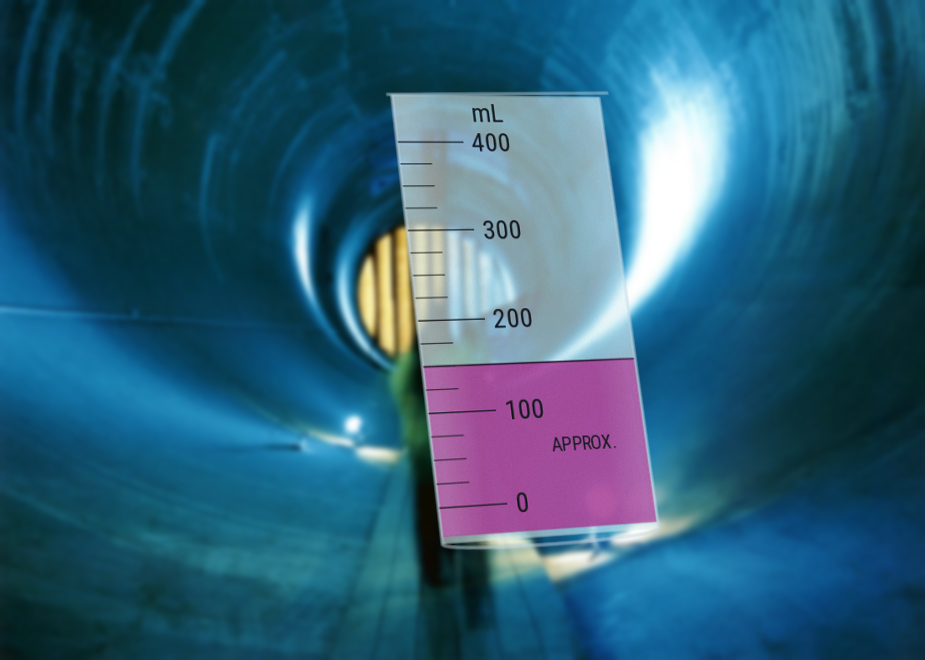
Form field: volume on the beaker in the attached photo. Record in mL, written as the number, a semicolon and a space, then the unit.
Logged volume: 150; mL
